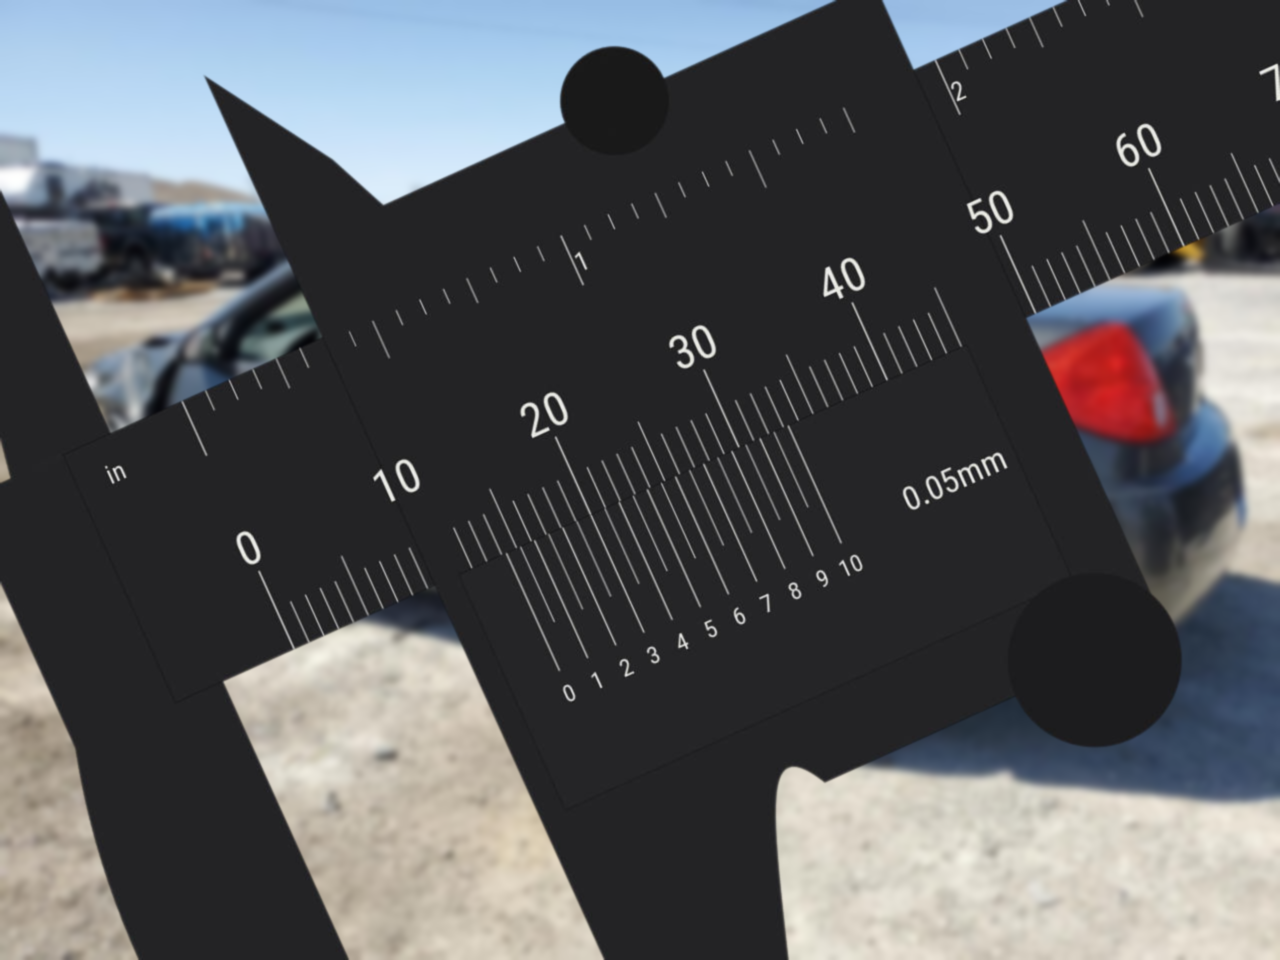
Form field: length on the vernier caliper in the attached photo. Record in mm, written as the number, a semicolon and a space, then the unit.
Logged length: 14.3; mm
